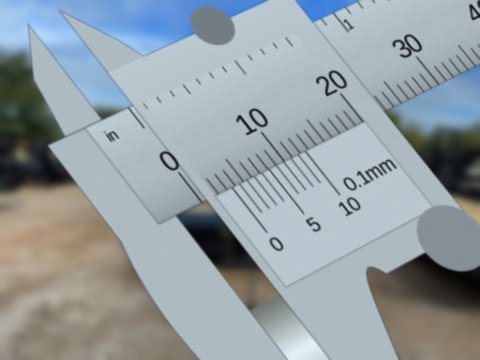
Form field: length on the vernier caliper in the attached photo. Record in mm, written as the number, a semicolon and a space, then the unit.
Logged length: 3.6; mm
